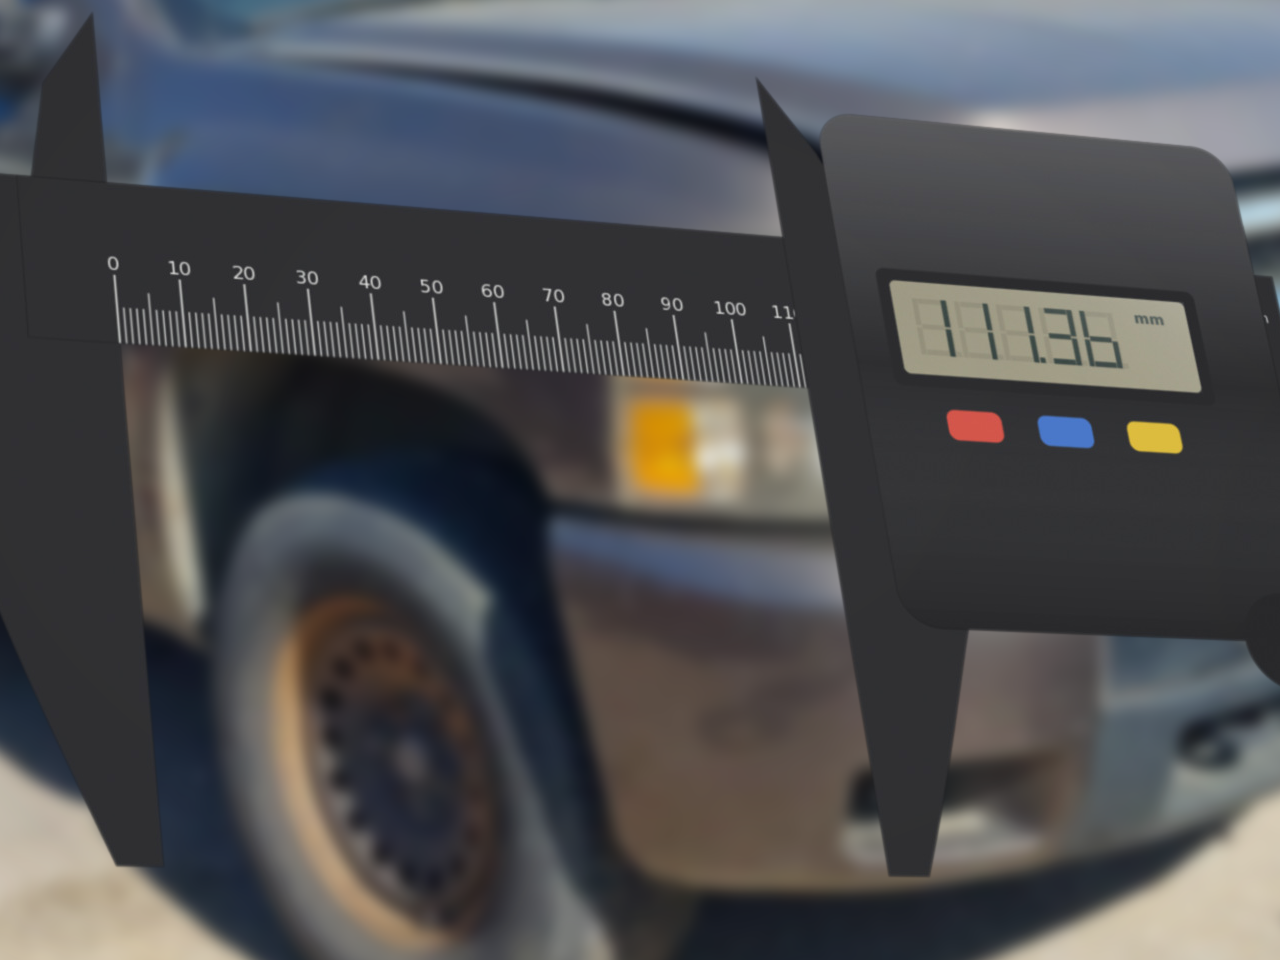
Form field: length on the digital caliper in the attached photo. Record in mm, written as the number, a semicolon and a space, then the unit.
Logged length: 111.36; mm
